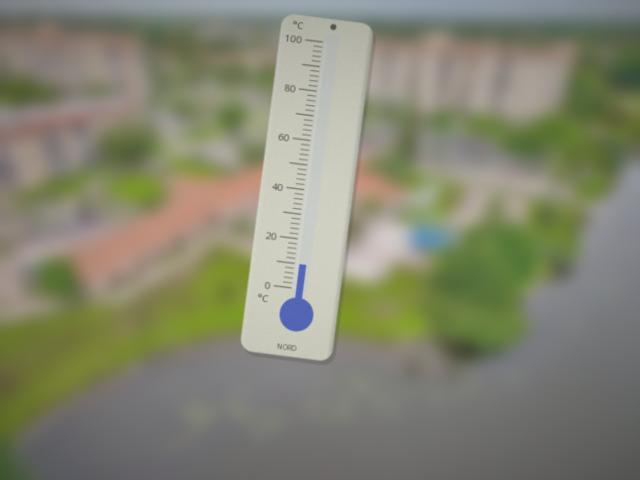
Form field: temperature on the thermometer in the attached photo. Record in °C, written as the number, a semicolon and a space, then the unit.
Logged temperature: 10; °C
